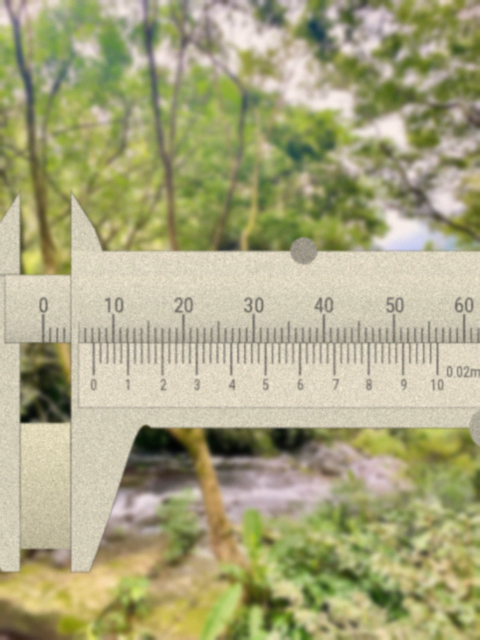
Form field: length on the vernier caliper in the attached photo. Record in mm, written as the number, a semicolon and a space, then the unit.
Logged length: 7.2; mm
